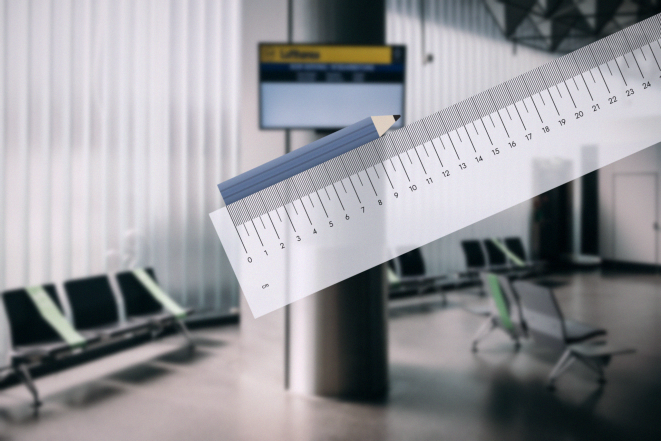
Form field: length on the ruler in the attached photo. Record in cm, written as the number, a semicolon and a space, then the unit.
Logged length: 11; cm
